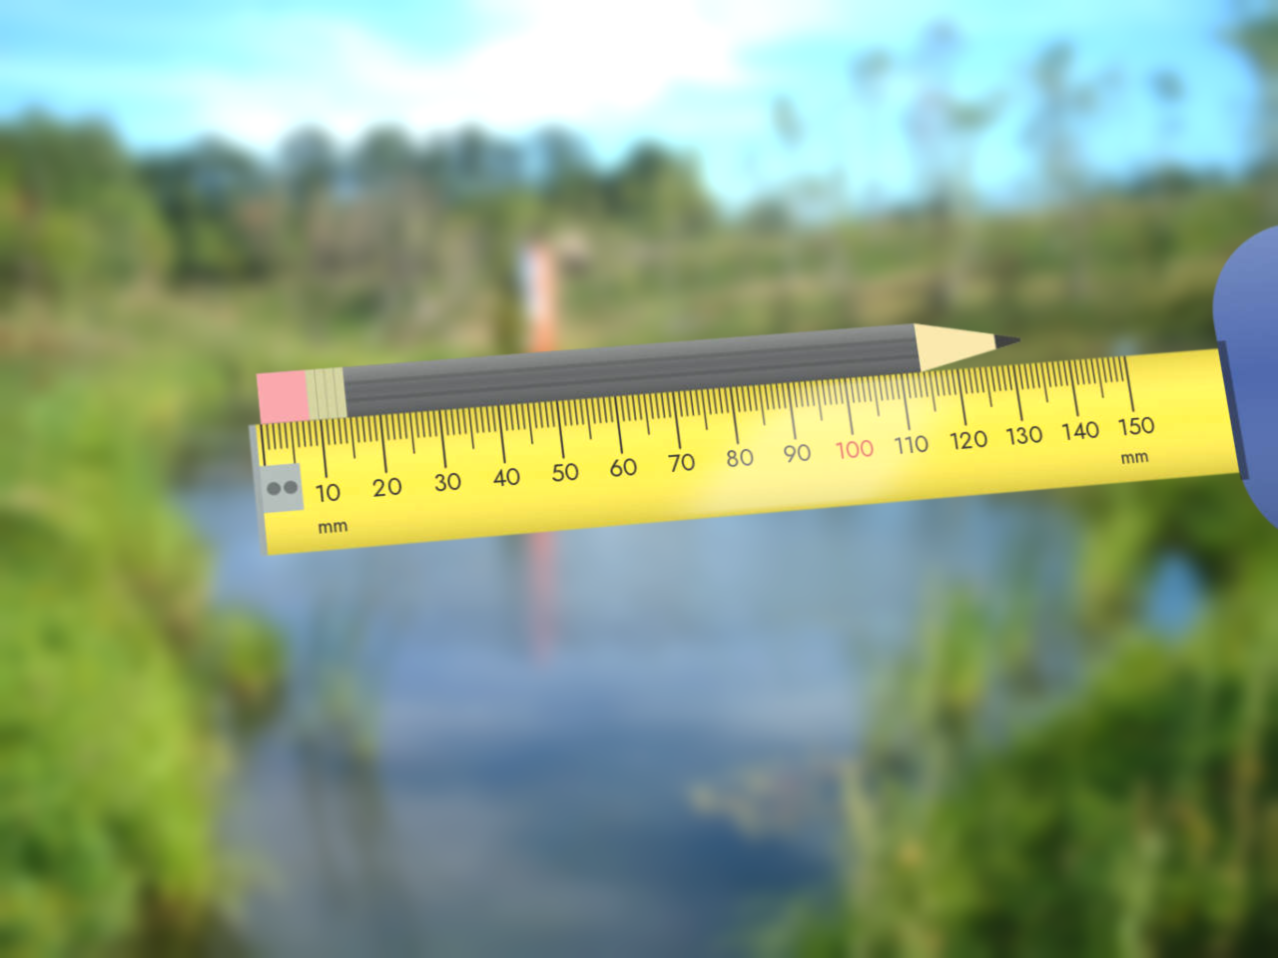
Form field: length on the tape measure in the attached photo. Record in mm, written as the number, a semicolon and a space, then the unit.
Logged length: 132; mm
